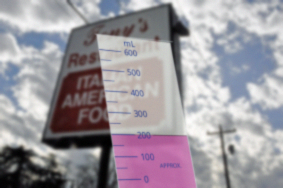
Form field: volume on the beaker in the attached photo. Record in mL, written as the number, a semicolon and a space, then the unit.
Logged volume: 200; mL
